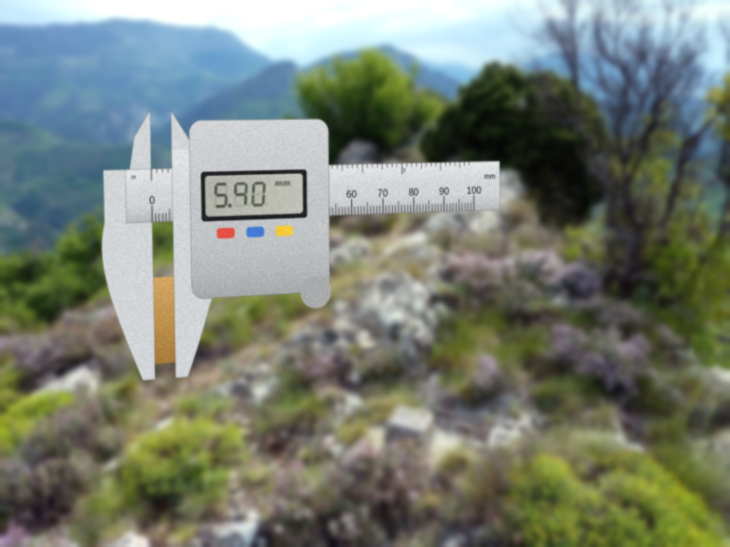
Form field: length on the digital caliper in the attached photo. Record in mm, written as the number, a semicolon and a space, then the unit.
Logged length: 5.90; mm
